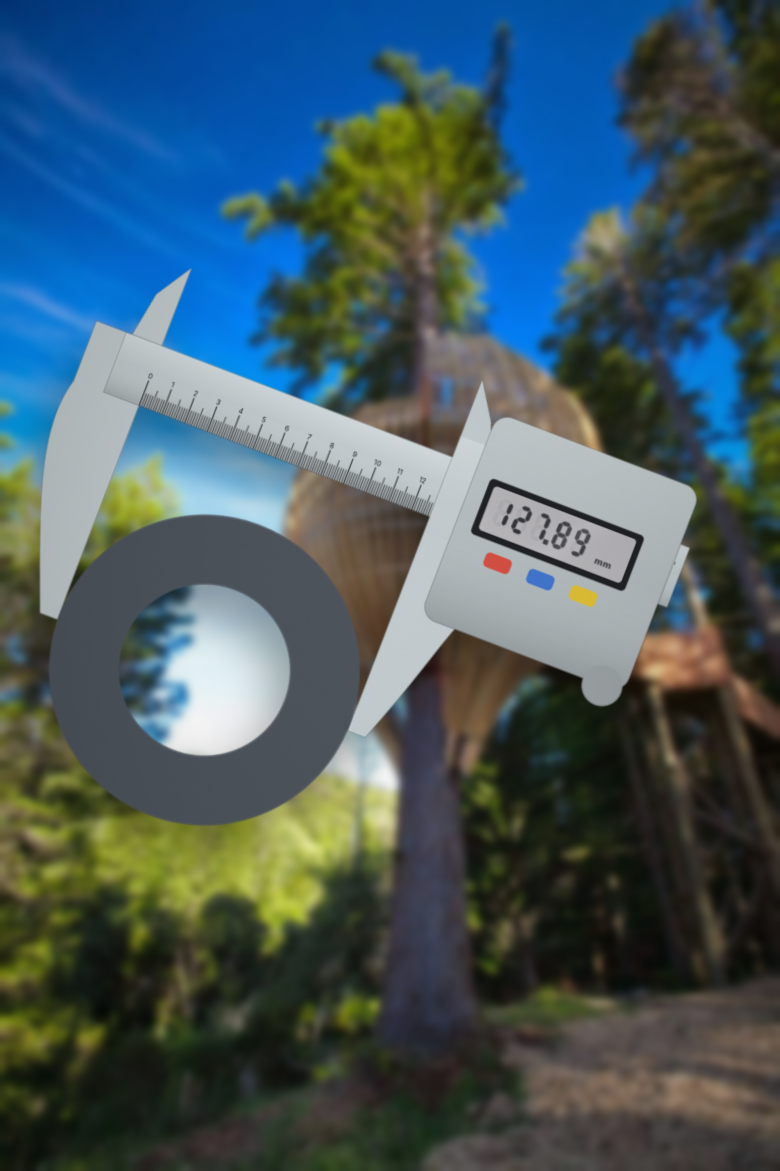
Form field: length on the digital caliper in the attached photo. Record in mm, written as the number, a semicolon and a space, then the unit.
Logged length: 127.89; mm
